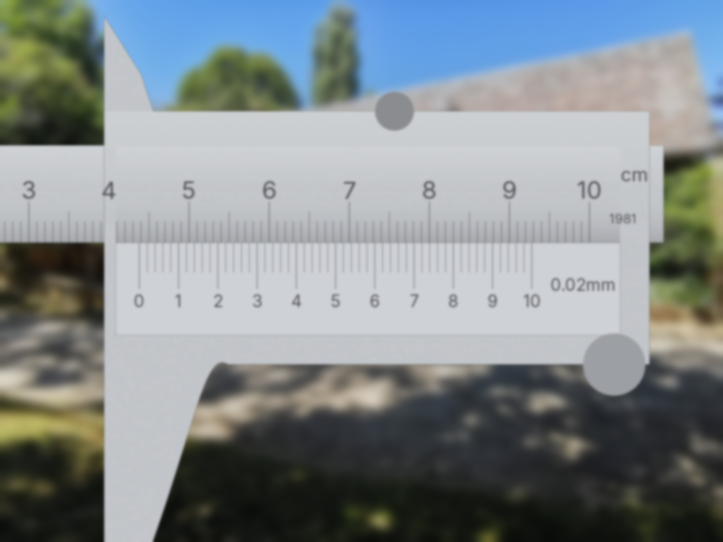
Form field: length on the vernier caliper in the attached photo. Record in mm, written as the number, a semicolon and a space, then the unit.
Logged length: 43.8; mm
